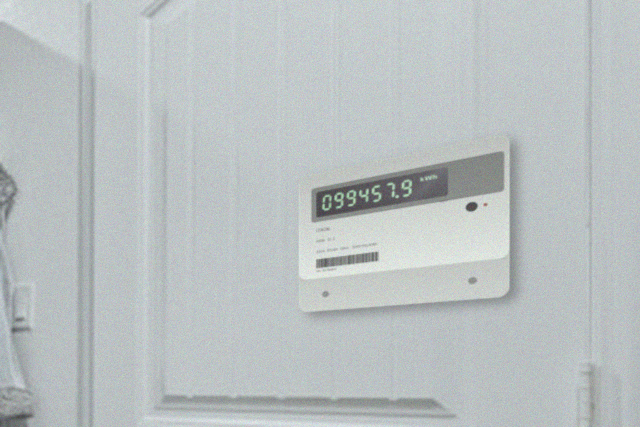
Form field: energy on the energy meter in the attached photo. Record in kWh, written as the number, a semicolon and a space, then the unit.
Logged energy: 99457.9; kWh
